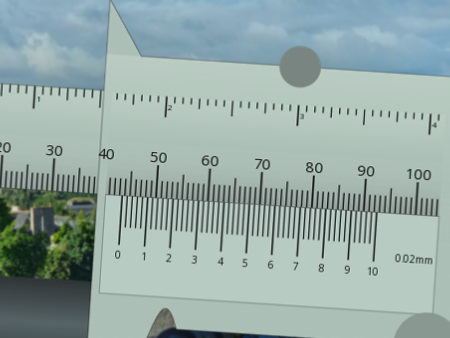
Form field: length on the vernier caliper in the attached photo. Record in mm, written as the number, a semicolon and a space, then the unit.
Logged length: 43.5; mm
